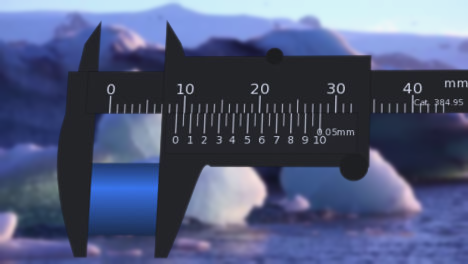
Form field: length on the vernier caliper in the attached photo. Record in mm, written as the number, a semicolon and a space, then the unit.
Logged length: 9.0; mm
